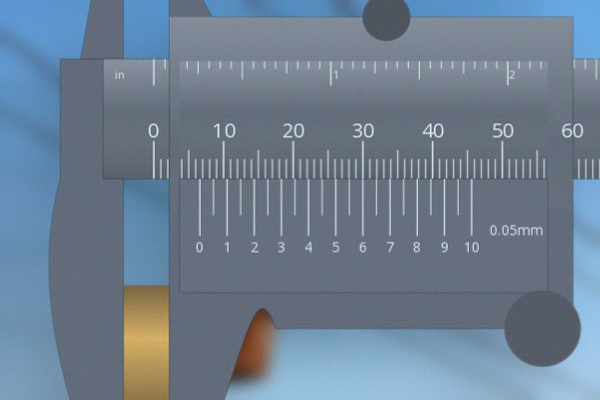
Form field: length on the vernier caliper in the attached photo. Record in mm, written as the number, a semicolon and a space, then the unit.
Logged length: 6.6; mm
